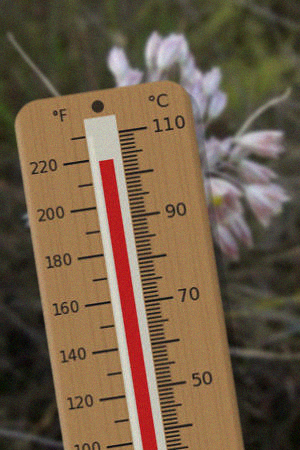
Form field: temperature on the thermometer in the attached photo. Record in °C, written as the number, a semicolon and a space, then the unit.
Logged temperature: 104; °C
